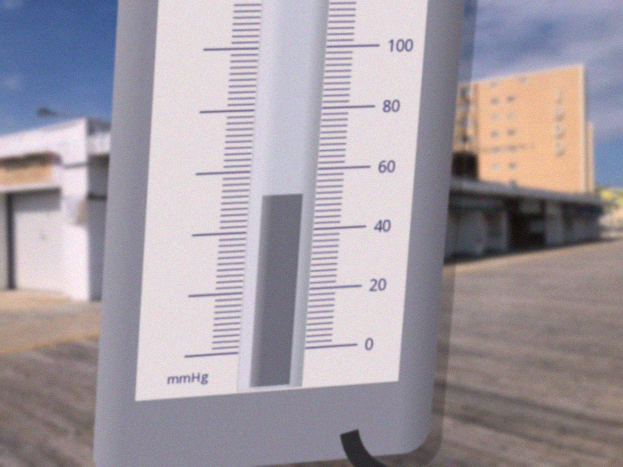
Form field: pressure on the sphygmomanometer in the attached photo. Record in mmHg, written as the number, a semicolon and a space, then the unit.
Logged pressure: 52; mmHg
